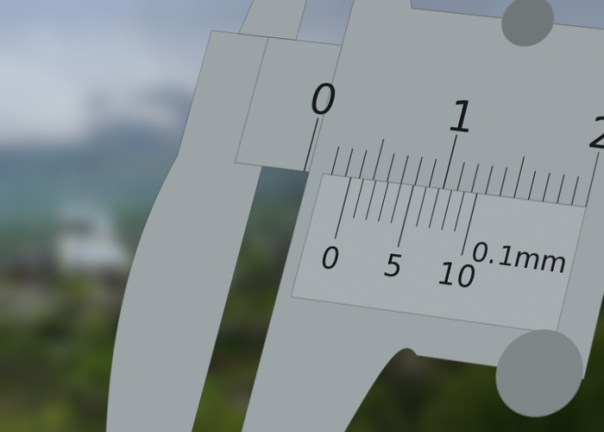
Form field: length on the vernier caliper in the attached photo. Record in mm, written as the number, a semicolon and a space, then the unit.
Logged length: 3.4; mm
